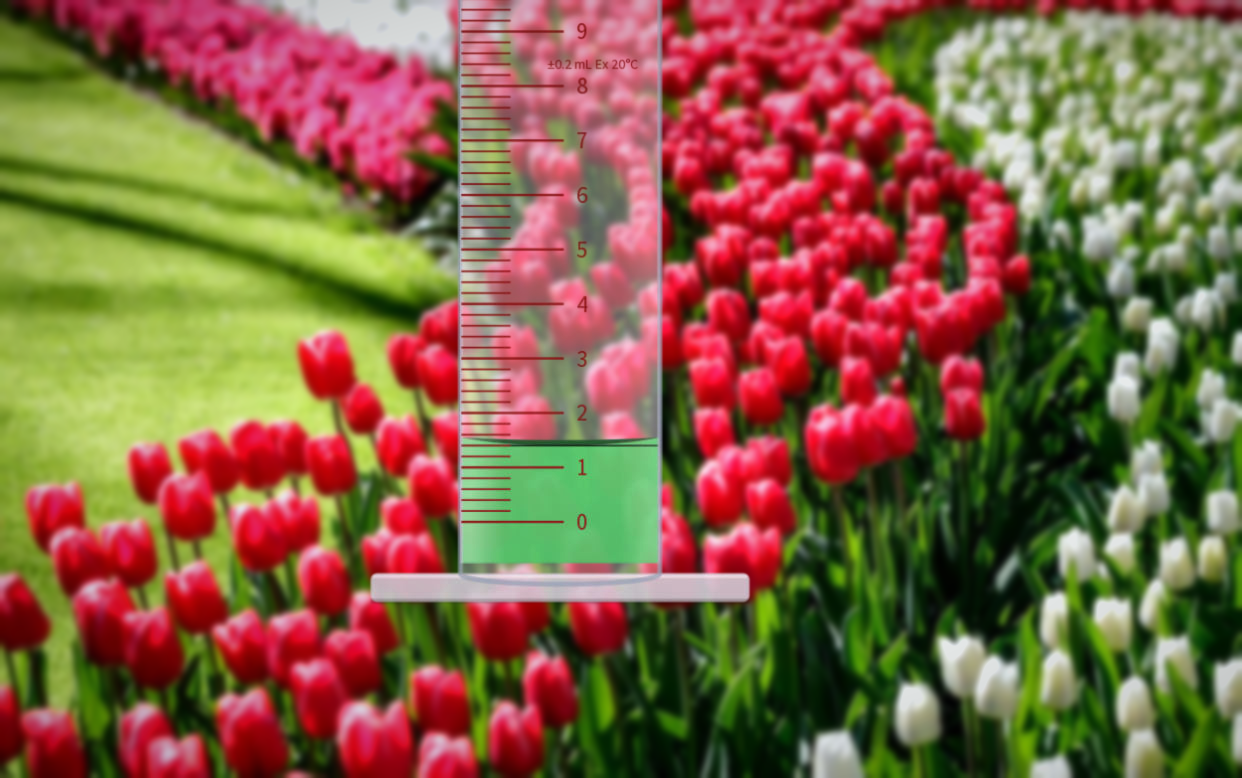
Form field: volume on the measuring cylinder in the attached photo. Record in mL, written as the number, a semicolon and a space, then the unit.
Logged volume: 1.4; mL
